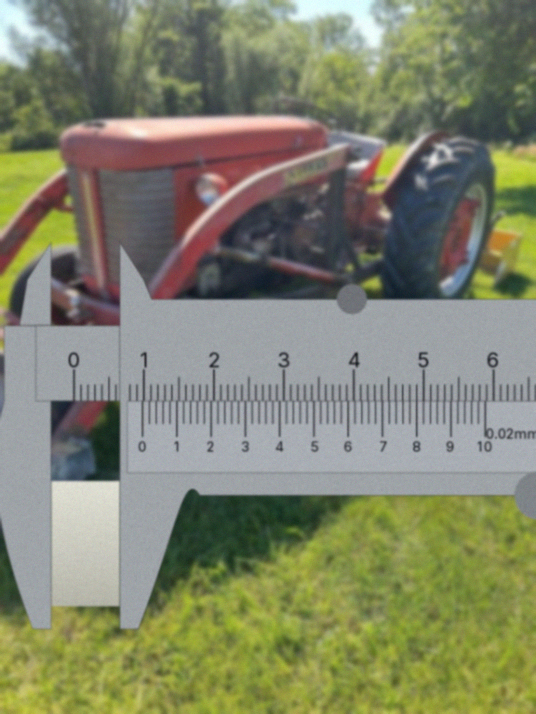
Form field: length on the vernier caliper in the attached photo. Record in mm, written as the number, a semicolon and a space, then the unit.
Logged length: 9.8; mm
